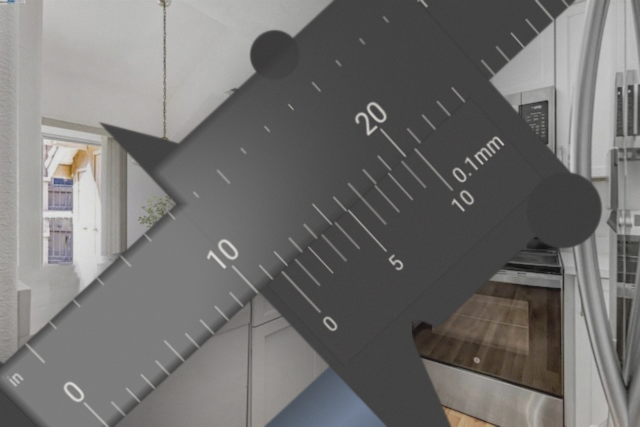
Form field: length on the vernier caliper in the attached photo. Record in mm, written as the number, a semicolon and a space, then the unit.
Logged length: 11.6; mm
